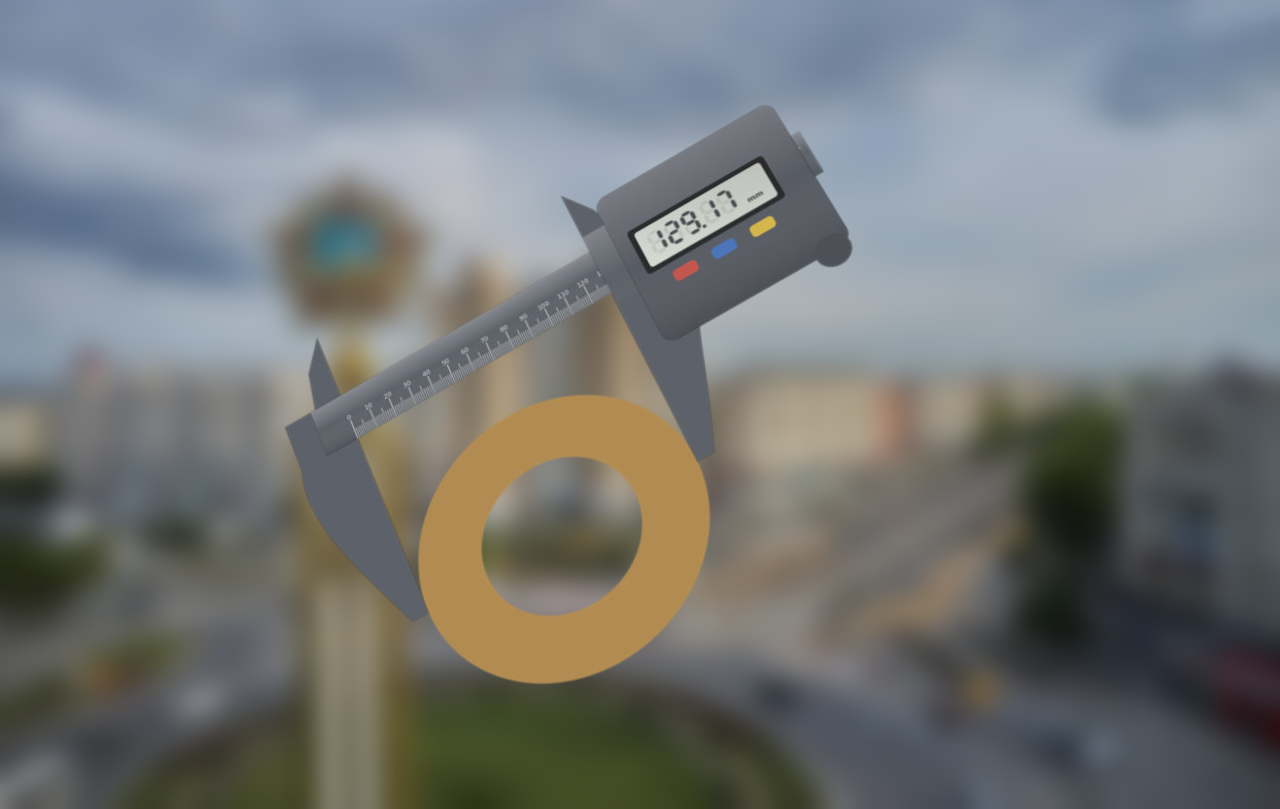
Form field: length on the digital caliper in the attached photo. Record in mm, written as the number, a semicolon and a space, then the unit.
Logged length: 129.17; mm
